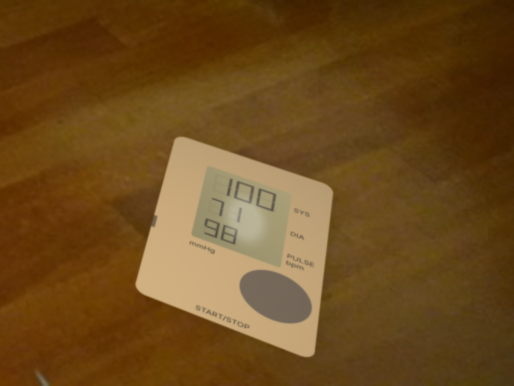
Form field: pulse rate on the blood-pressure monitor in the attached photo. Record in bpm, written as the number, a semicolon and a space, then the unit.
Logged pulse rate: 98; bpm
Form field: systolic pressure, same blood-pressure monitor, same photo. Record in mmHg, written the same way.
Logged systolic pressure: 100; mmHg
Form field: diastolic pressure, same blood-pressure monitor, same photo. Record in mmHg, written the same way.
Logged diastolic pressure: 71; mmHg
